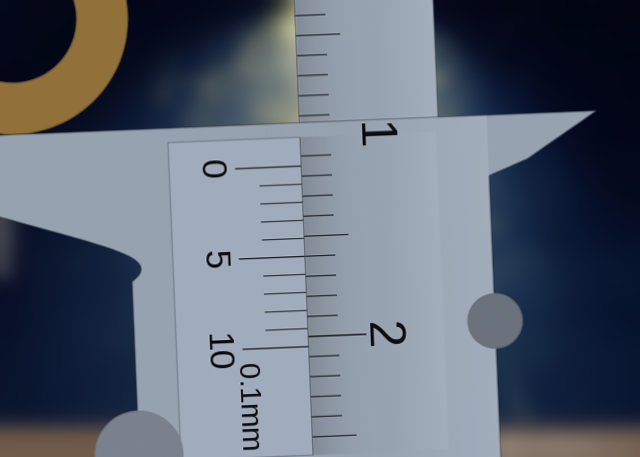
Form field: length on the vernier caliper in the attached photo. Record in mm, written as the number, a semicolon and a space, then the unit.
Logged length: 11.5; mm
